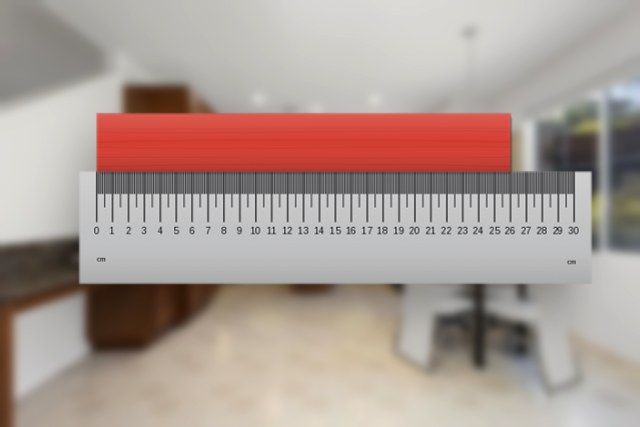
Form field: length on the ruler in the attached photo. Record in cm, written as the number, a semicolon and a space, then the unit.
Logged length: 26; cm
